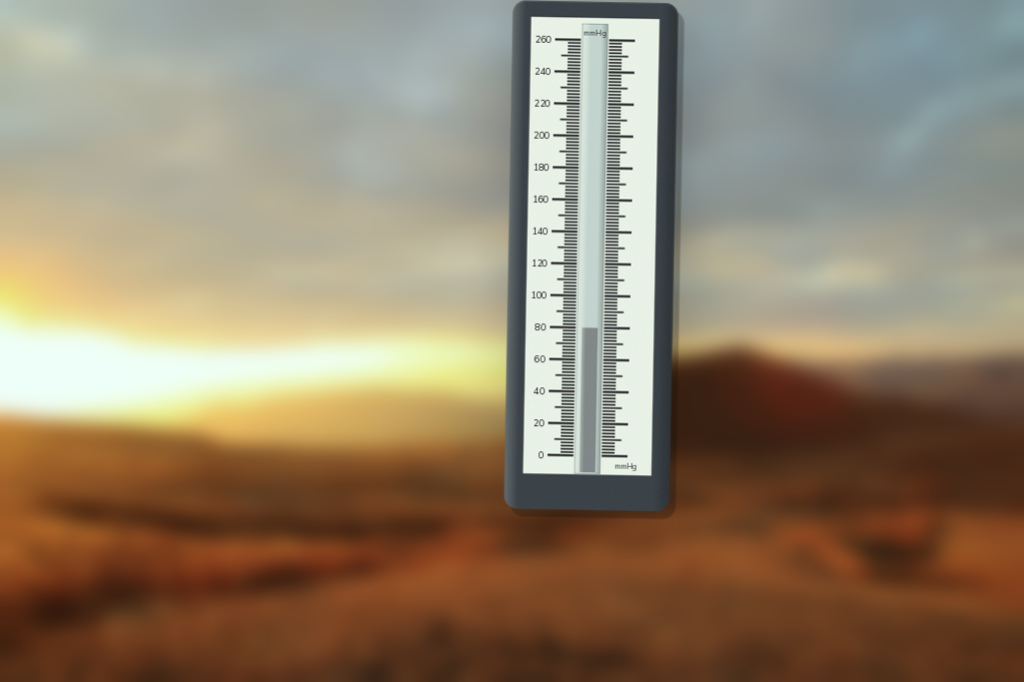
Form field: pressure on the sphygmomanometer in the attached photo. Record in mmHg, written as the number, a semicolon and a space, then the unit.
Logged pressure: 80; mmHg
